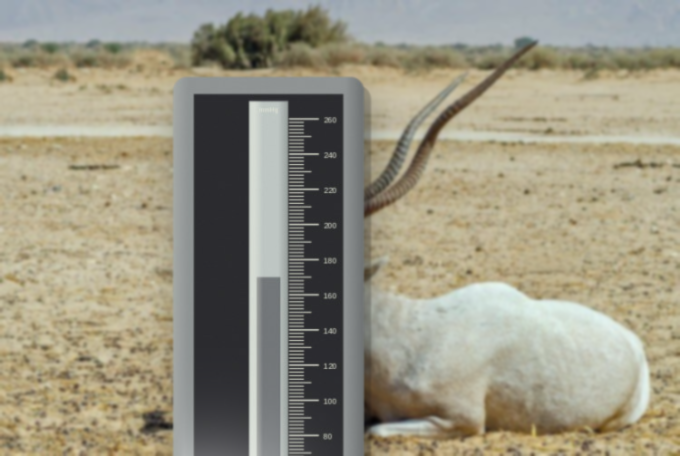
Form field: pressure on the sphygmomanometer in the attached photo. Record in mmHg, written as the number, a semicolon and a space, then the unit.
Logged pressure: 170; mmHg
